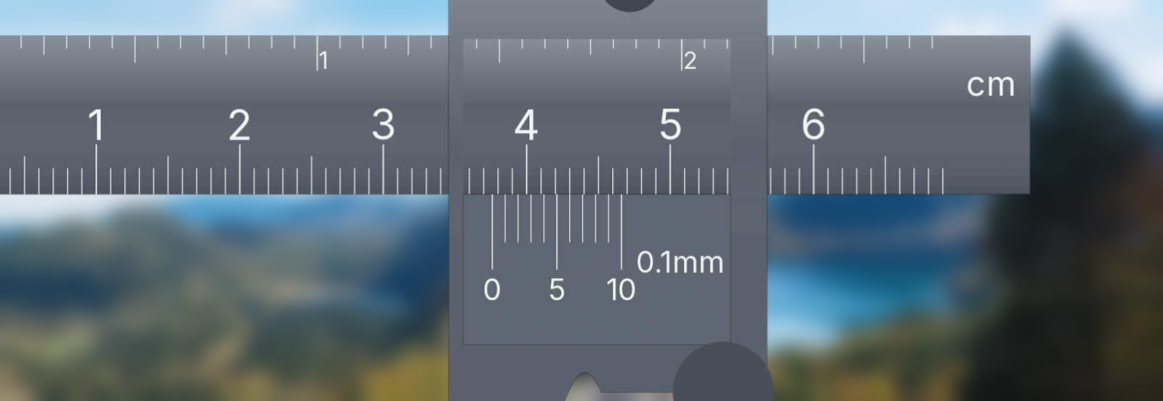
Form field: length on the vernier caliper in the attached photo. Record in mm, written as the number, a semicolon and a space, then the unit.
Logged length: 37.6; mm
